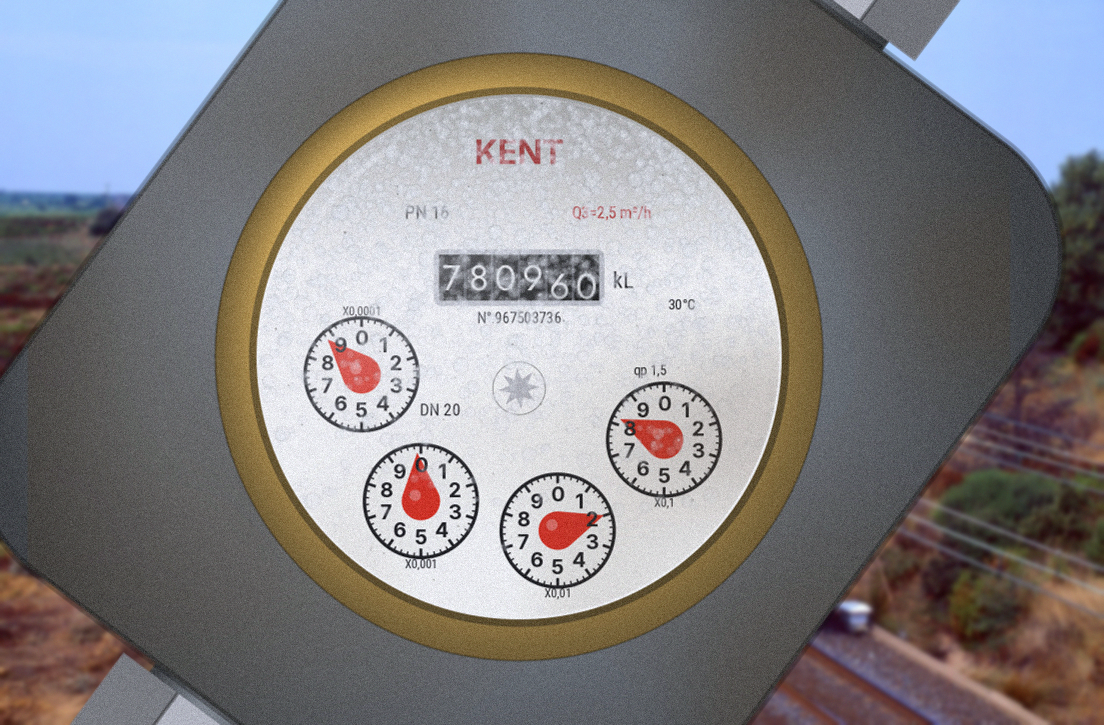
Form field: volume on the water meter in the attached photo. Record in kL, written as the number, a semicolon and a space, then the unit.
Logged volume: 780959.8198; kL
